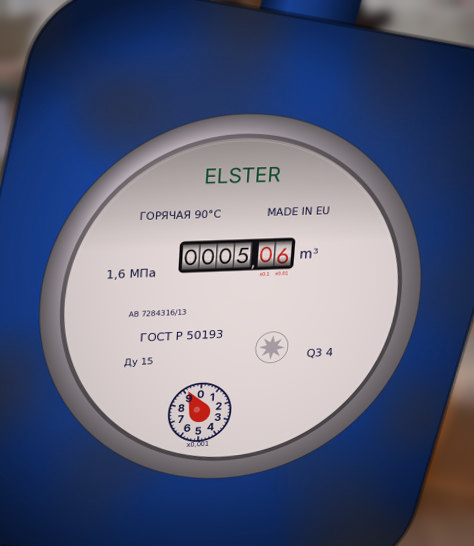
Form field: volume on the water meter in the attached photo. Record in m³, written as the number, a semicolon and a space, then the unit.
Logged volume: 5.059; m³
